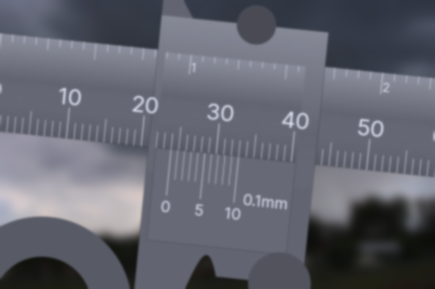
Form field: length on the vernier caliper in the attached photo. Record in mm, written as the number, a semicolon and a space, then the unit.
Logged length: 24.0; mm
